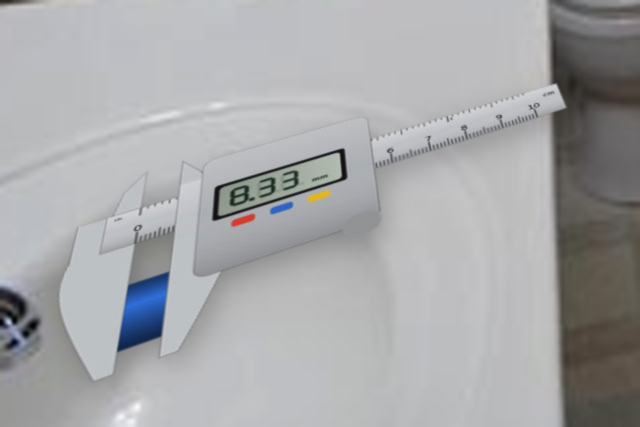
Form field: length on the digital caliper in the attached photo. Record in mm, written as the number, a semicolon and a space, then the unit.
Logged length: 8.33; mm
